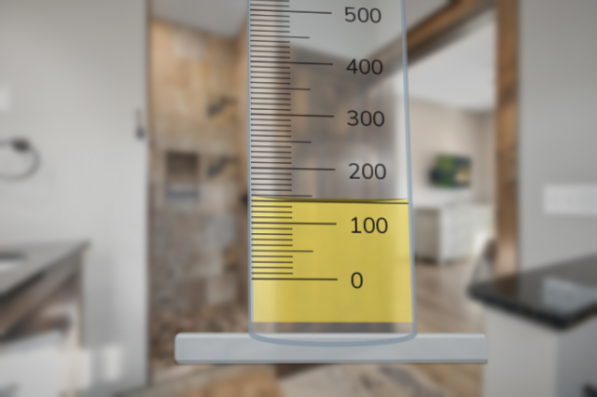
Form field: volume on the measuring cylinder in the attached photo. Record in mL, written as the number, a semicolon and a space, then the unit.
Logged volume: 140; mL
